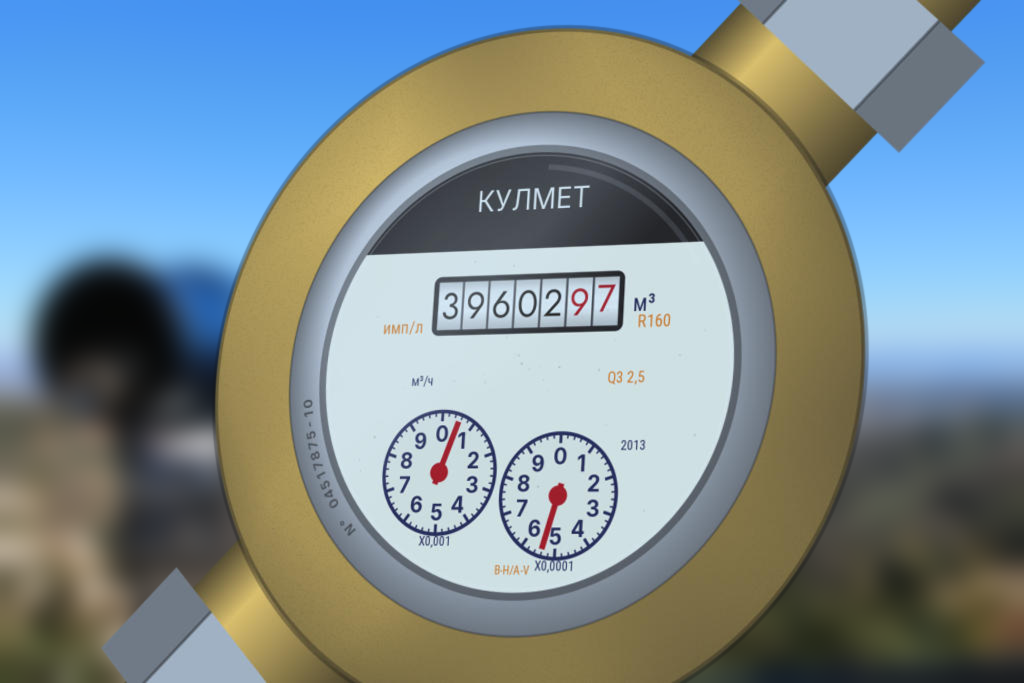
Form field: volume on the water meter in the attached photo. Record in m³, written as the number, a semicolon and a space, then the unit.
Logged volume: 39602.9705; m³
